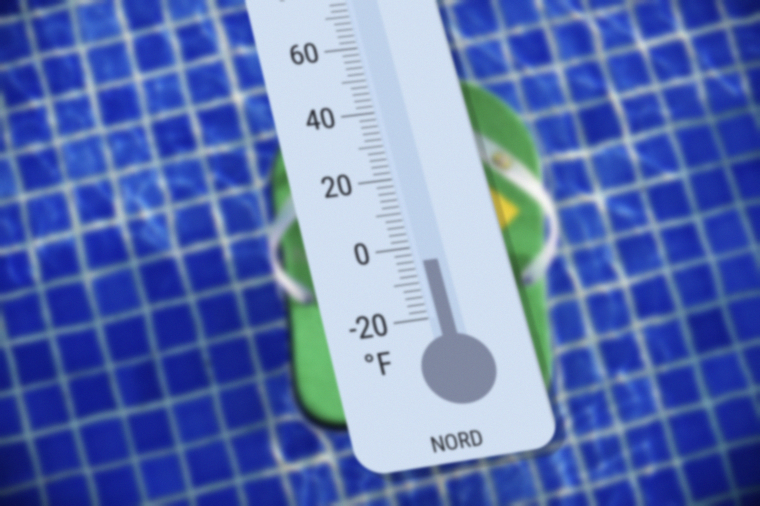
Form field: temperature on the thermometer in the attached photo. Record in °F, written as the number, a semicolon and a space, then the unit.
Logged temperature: -4; °F
